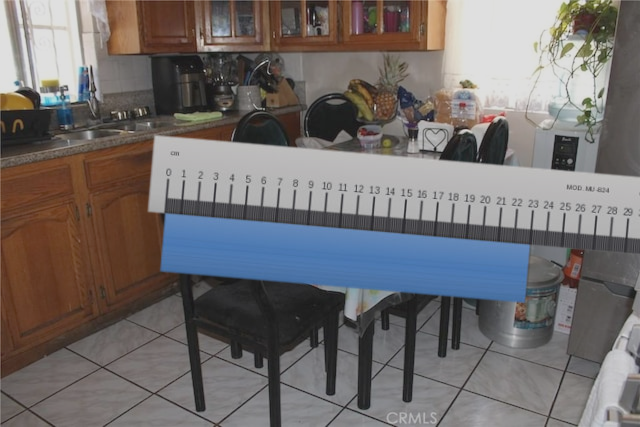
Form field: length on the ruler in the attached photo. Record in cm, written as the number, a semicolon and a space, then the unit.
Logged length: 23; cm
